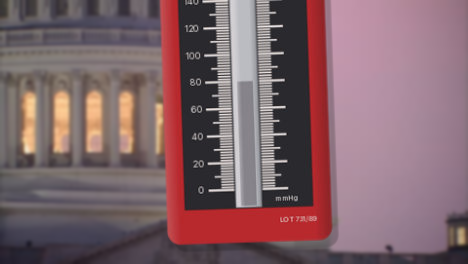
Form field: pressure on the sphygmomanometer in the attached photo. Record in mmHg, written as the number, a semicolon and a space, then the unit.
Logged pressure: 80; mmHg
